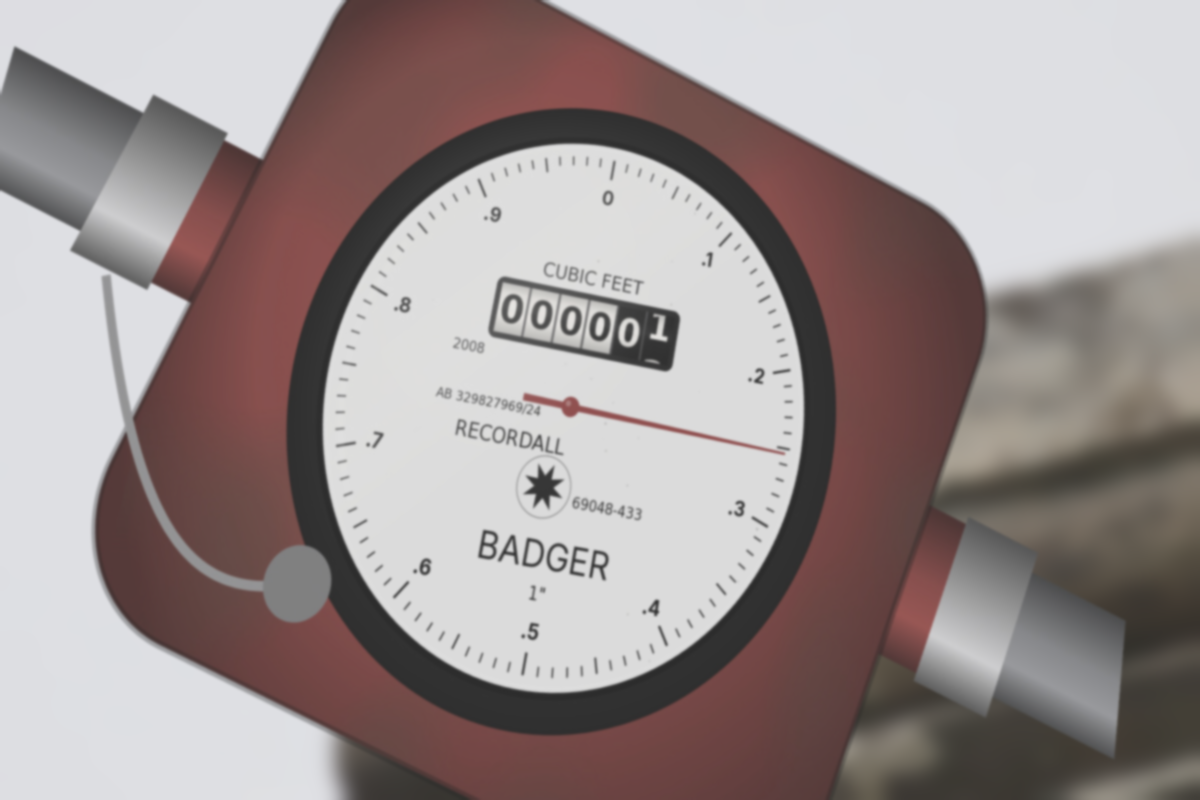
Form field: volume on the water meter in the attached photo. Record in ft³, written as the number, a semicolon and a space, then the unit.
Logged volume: 1.25; ft³
